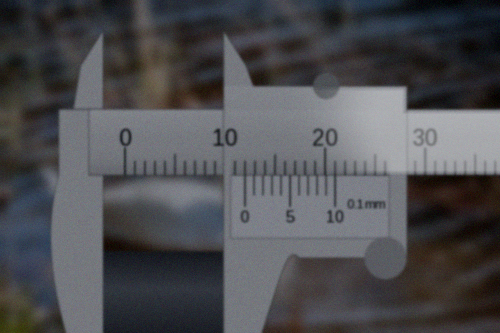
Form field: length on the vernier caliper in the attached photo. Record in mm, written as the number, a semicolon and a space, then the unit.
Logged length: 12.0; mm
